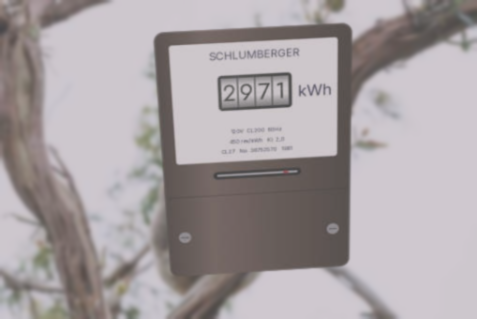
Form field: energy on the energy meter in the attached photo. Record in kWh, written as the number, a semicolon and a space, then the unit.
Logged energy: 2971; kWh
